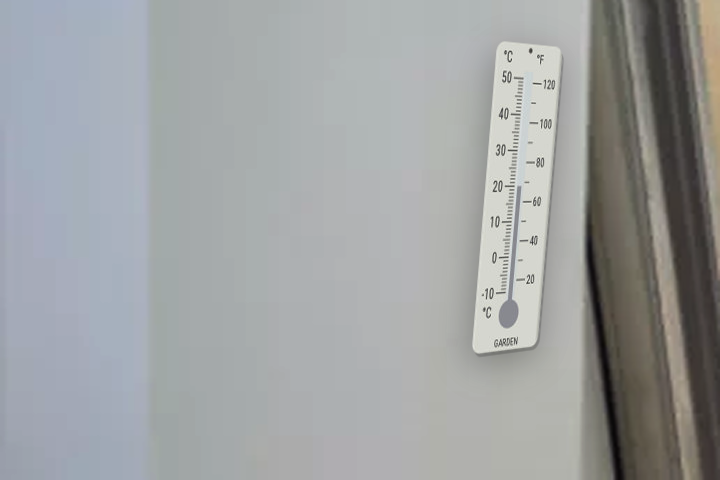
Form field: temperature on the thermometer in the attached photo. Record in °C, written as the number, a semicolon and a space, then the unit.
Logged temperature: 20; °C
